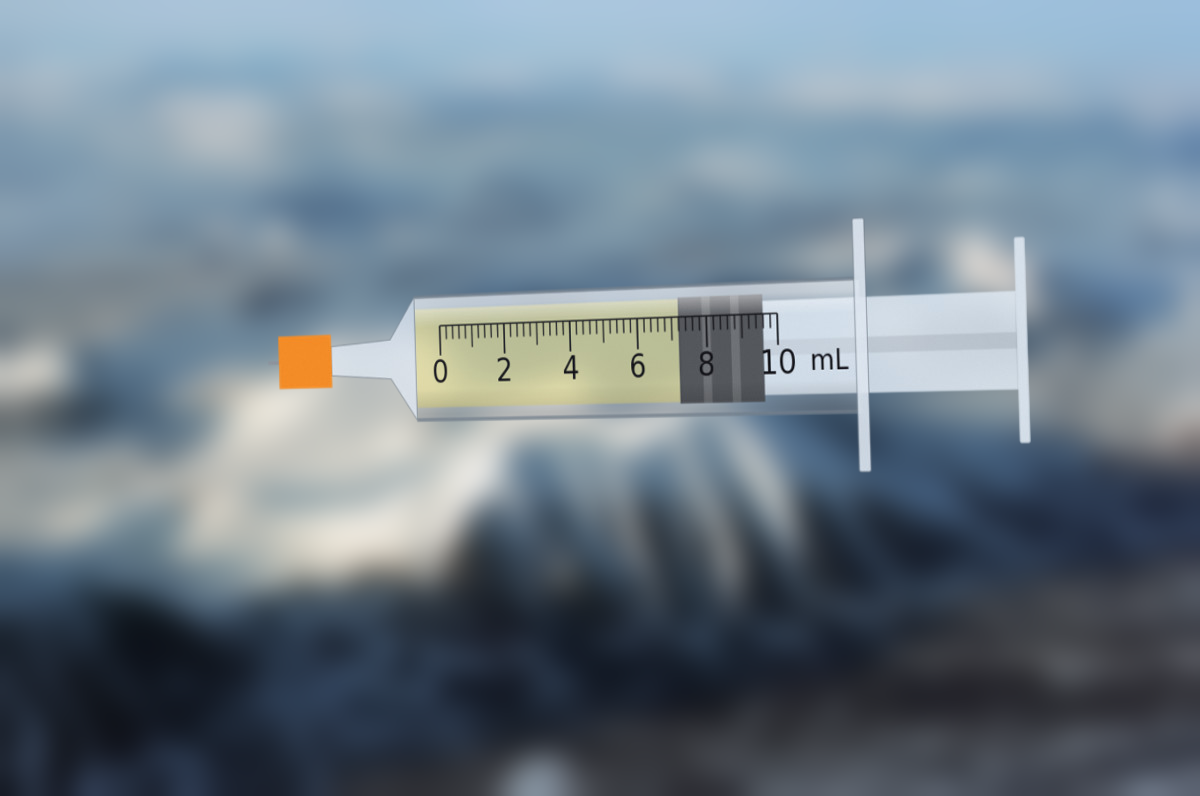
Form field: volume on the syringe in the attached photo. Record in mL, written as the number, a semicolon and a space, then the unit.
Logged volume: 7.2; mL
